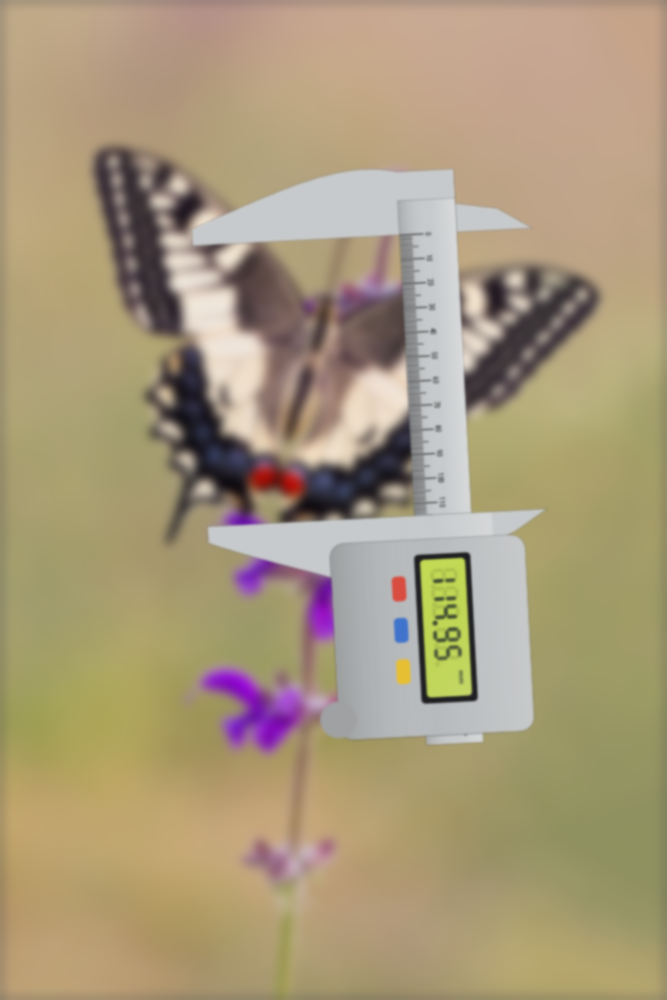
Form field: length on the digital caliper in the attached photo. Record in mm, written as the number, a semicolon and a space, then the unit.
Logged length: 114.95; mm
